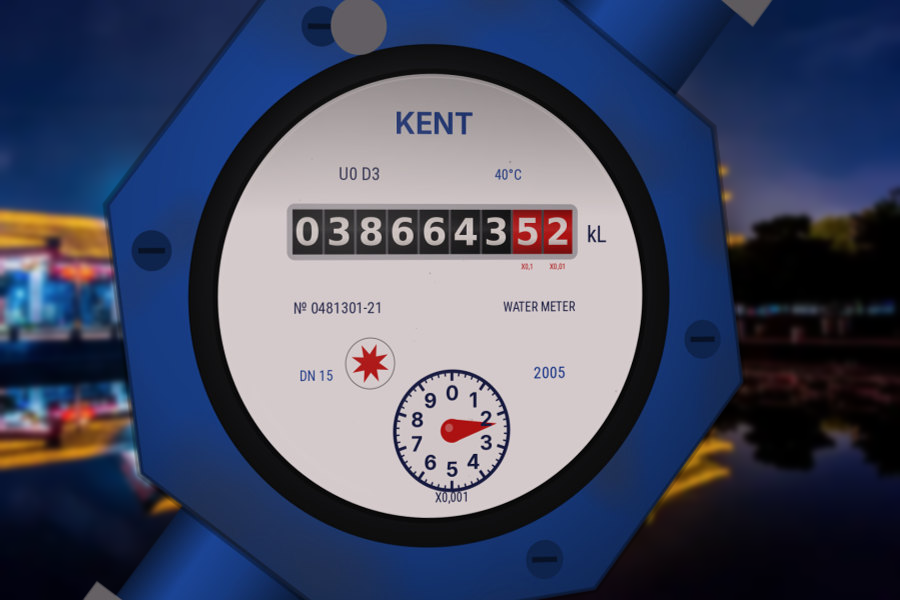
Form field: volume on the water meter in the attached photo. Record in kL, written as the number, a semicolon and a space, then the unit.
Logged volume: 386643.522; kL
